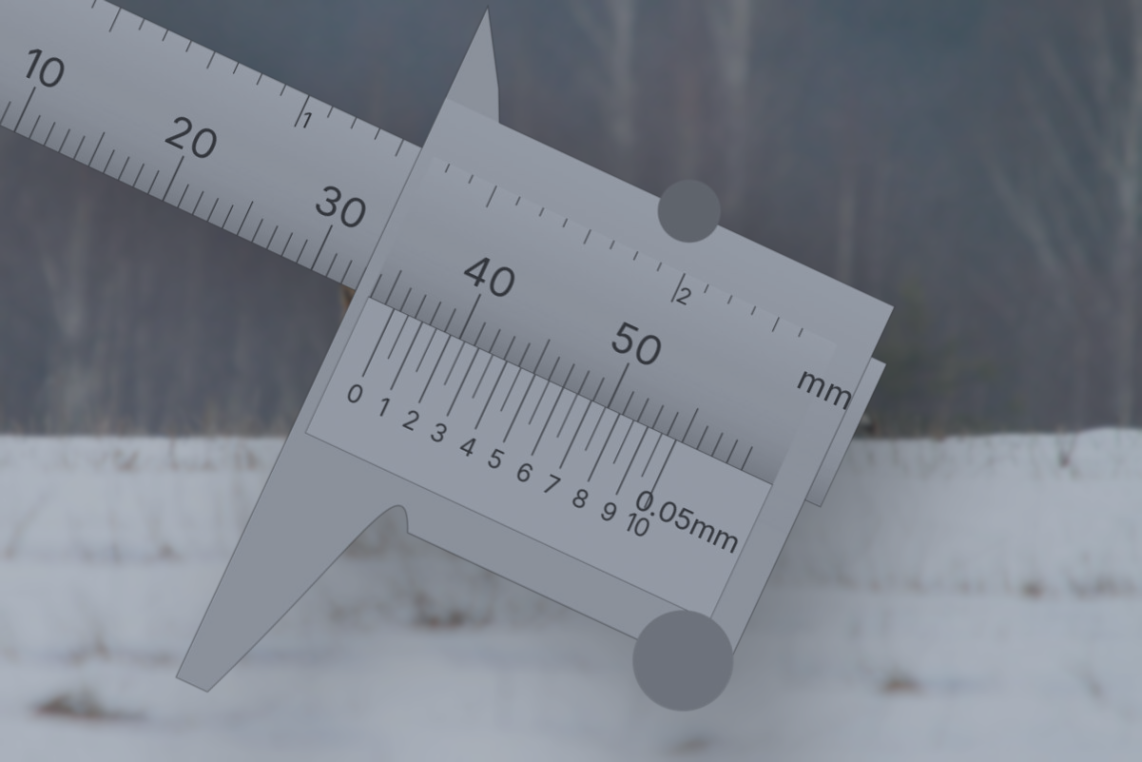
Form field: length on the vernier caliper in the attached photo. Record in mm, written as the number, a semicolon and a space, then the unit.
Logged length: 35.6; mm
